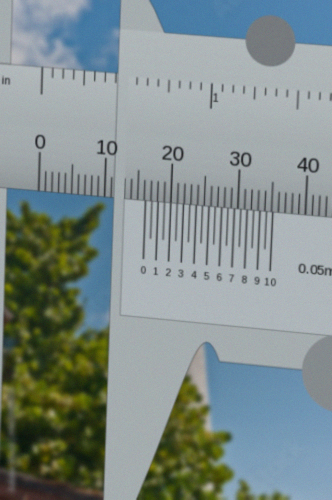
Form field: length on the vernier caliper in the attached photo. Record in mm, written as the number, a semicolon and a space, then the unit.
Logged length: 16.2; mm
